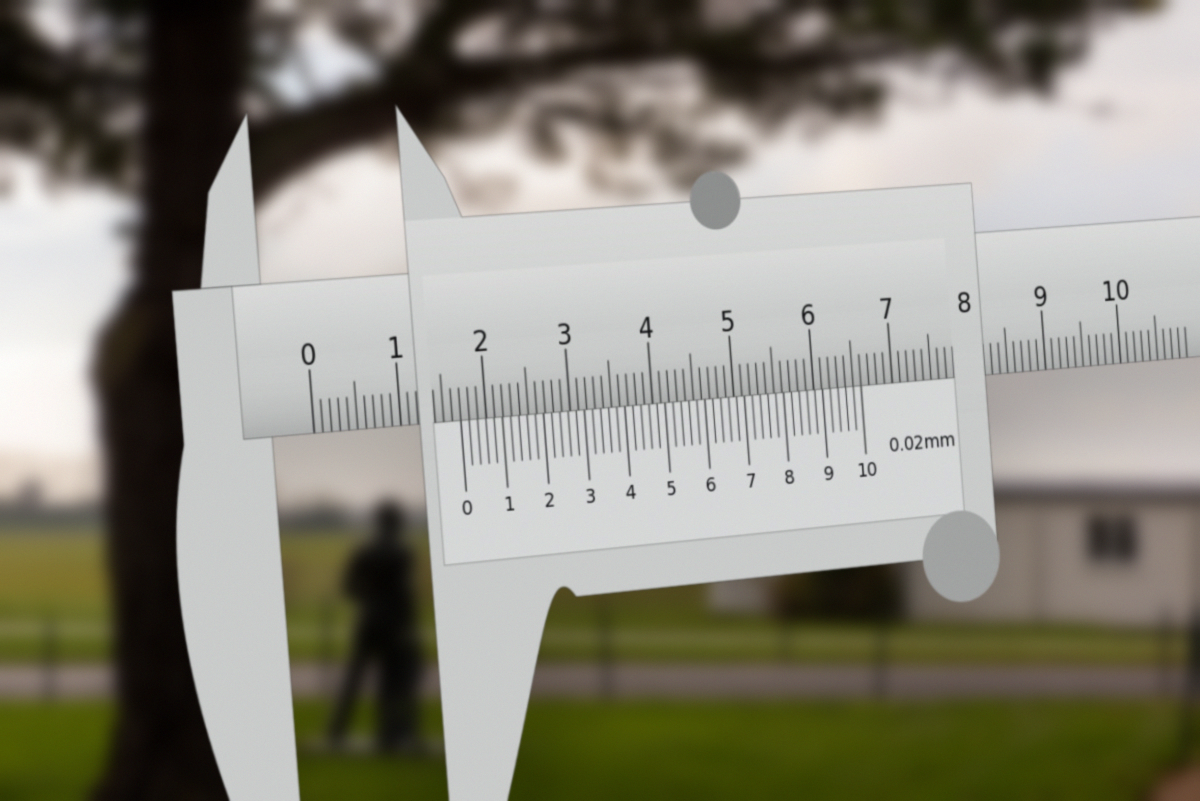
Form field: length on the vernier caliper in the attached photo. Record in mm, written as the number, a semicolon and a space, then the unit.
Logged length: 17.0; mm
